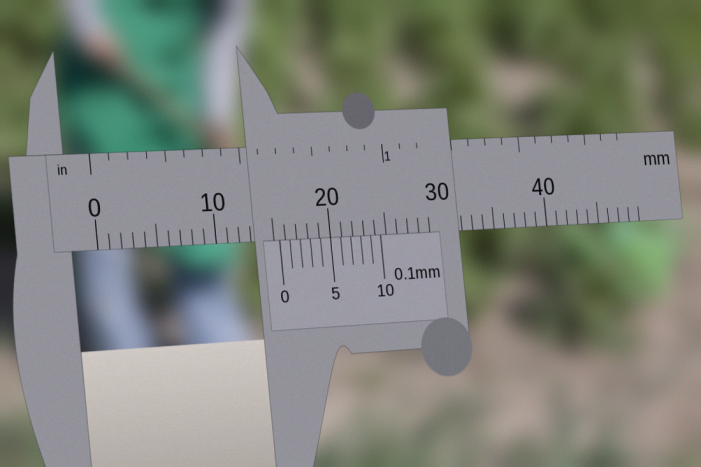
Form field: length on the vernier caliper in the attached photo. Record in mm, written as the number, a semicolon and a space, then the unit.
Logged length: 15.5; mm
